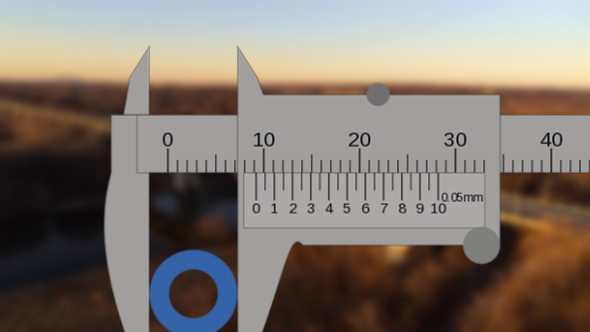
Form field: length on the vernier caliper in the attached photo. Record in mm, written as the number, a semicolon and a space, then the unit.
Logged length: 9.2; mm
